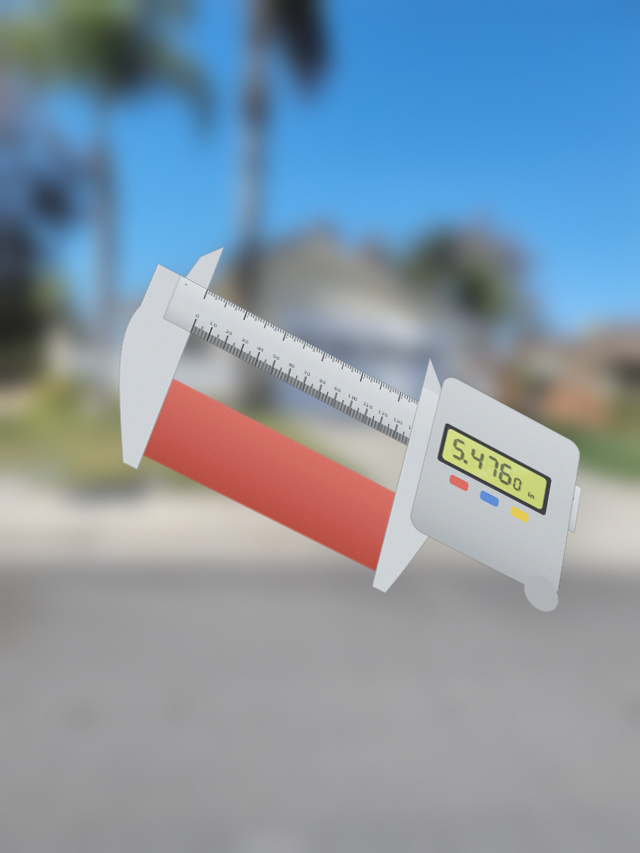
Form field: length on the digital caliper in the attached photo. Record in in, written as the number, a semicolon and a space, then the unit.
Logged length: 5.4760; in
